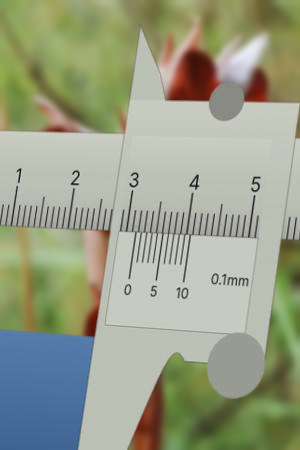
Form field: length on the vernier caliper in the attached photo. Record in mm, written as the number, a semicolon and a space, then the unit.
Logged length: 31.6; mm
